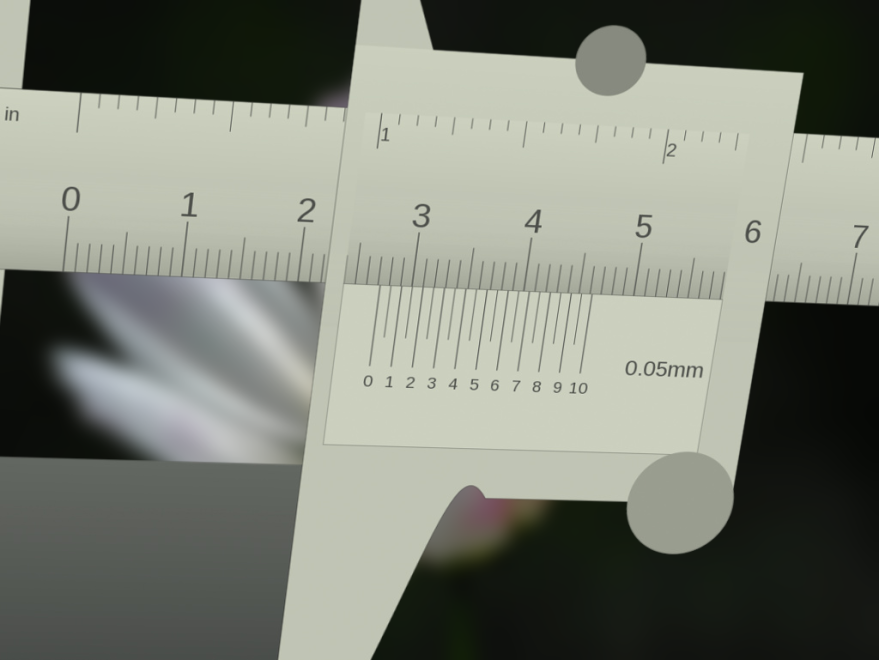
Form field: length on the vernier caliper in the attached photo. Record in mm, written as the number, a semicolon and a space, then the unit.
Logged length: 27.2; mm
